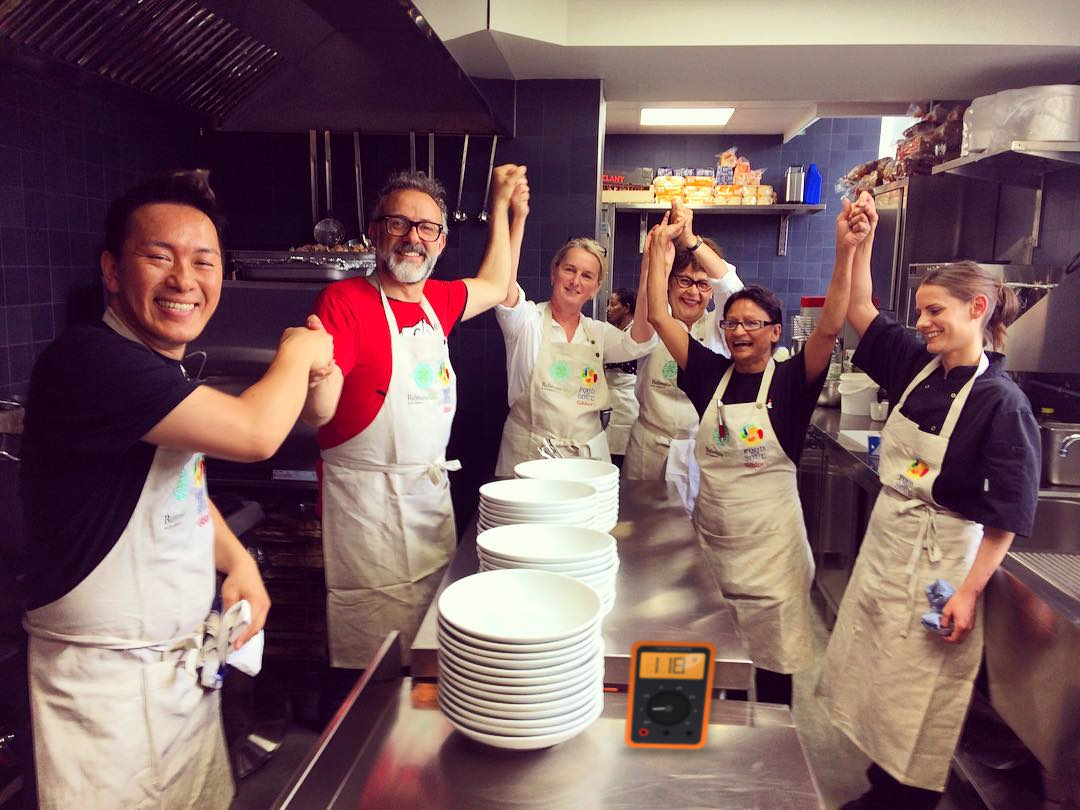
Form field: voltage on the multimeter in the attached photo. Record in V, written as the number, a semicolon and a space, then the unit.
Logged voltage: 118; V
